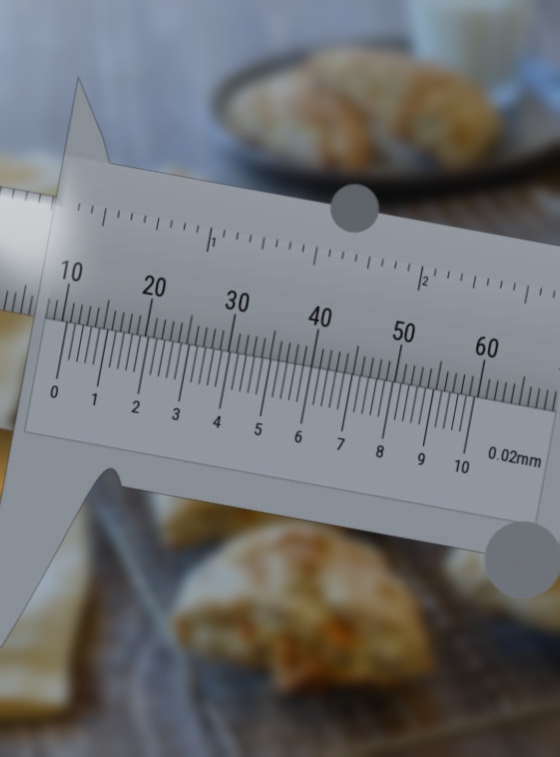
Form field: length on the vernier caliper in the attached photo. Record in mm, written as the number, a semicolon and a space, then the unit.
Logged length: 10.6; mm
